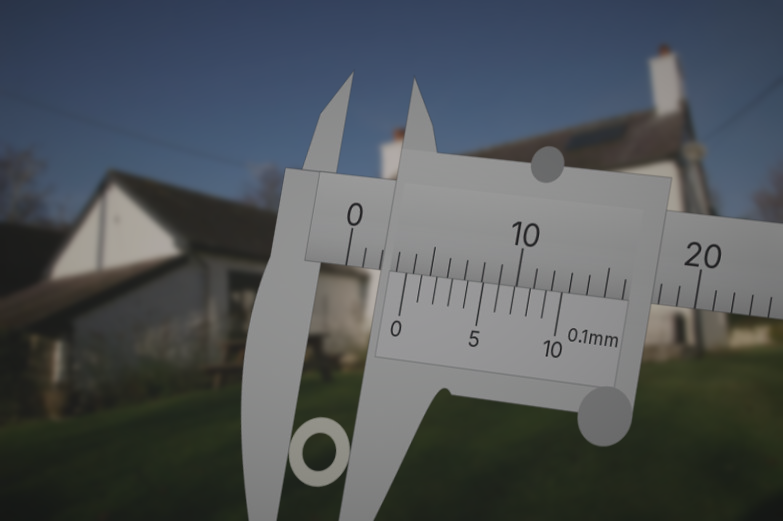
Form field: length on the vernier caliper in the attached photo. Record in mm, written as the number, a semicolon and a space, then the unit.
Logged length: 3.6; mm
